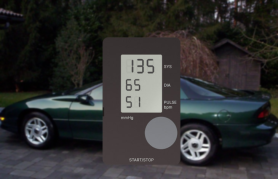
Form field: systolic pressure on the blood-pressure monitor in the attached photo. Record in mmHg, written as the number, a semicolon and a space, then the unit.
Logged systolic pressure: 135; mmHg
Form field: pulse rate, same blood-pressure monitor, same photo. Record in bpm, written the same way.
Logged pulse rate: 51; bpm
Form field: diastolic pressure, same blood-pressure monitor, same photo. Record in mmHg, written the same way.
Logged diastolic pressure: 65; mmHg
